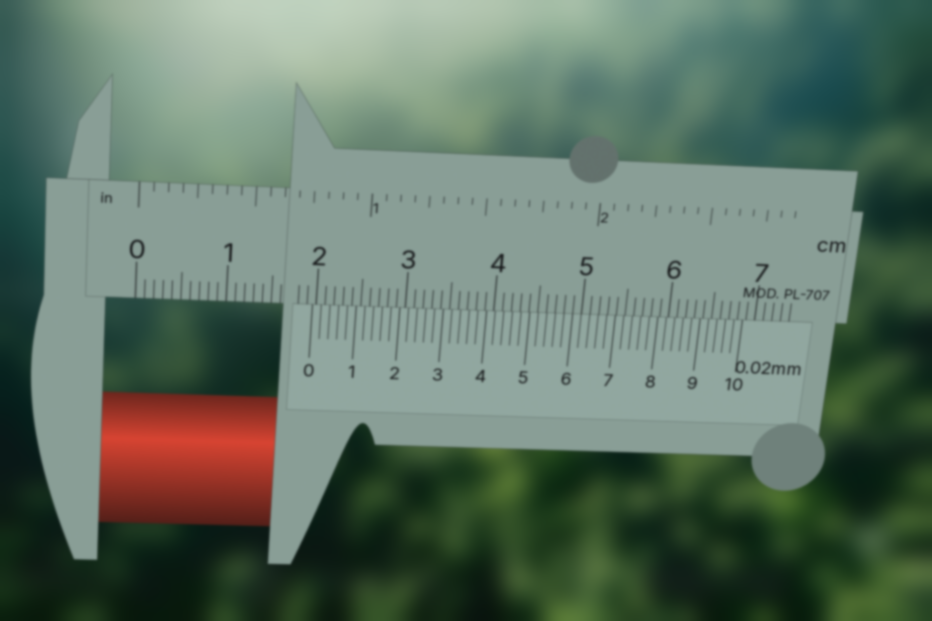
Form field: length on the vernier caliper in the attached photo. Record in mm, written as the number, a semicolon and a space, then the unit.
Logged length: 19.6; mm
